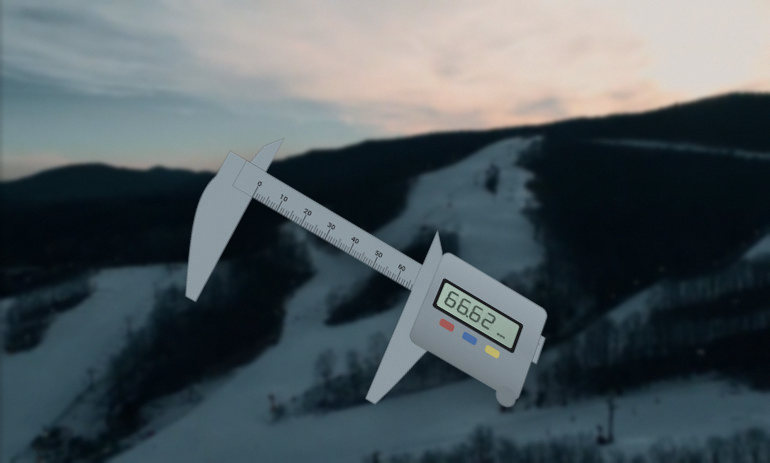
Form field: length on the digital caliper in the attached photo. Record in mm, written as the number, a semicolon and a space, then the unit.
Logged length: 66.62; mm
